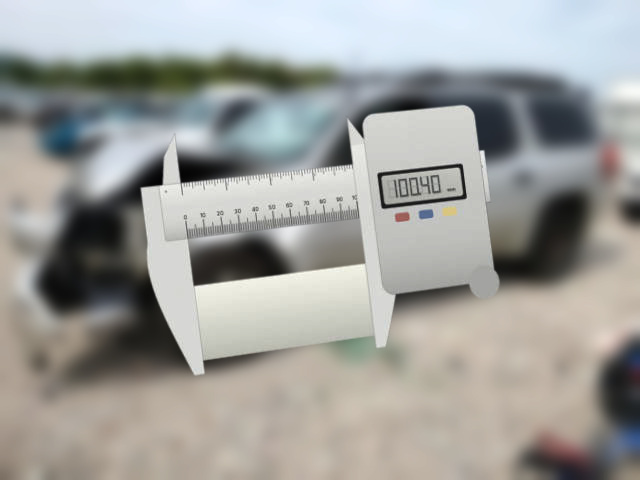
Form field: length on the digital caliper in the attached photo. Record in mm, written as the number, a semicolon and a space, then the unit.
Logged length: 100.40; mm
